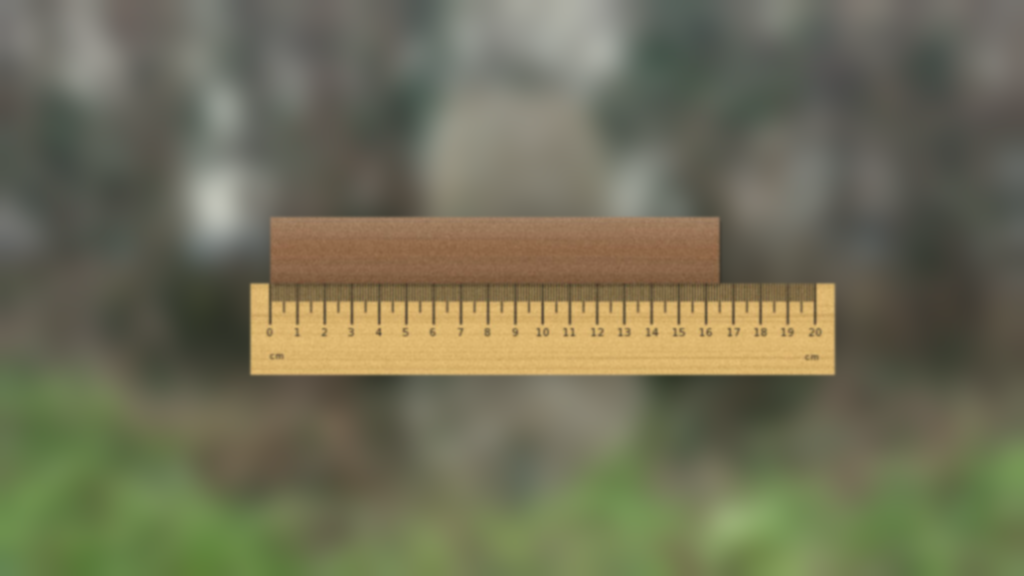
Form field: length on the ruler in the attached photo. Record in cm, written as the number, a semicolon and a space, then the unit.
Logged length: 16.5; cm
